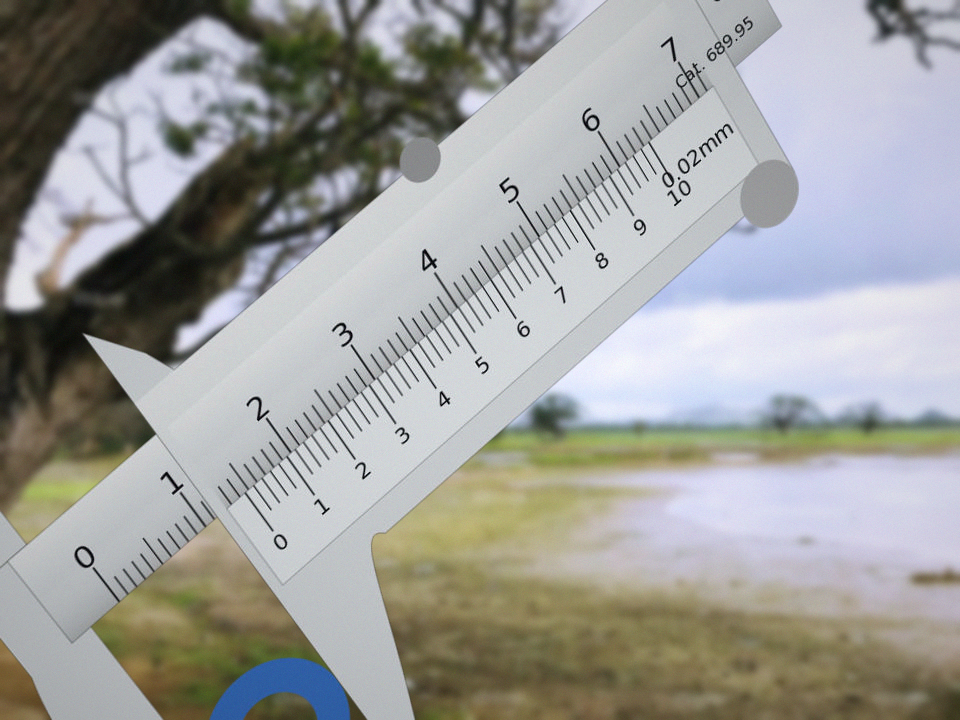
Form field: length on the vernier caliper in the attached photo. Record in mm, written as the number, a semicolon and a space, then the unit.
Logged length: 14.6; mm
